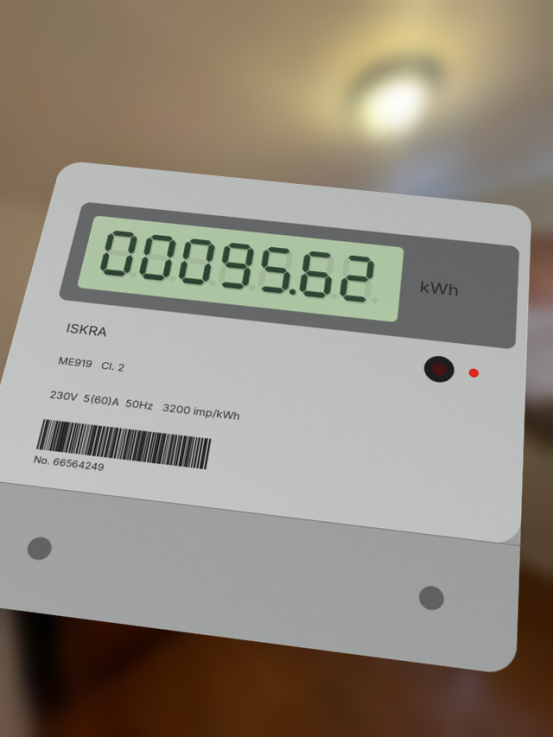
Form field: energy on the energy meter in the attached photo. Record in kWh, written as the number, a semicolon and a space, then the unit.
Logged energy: 95.62; kWh
